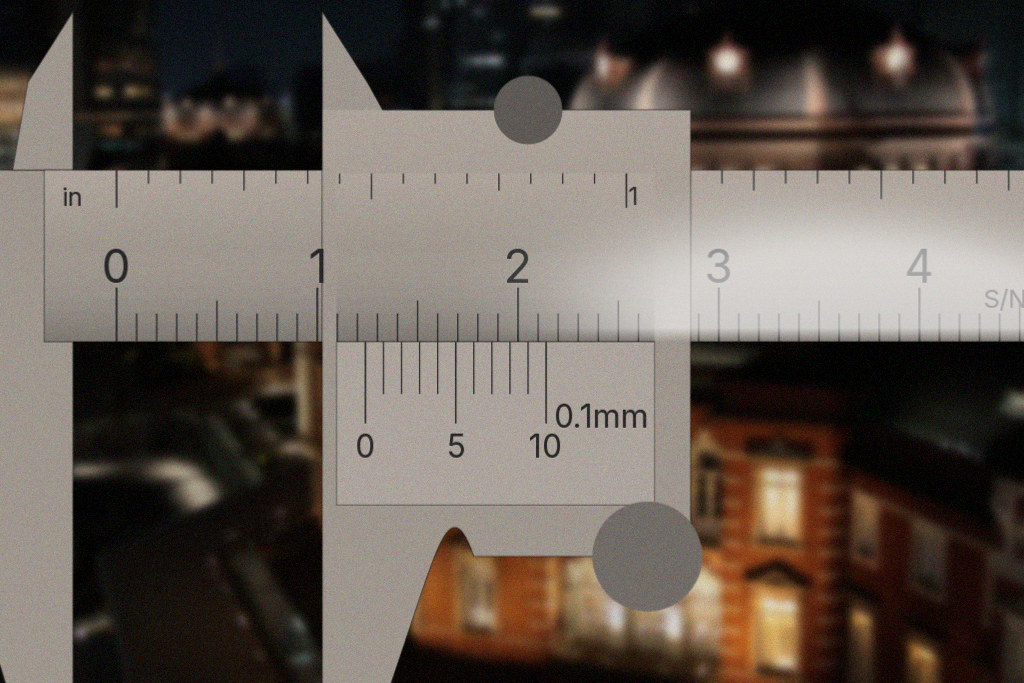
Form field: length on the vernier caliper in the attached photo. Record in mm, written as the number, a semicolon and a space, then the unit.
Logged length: 12.4; mm
